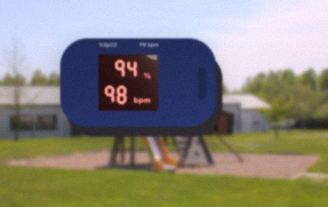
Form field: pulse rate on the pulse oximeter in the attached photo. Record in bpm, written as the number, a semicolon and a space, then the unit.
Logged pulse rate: 98; bpm
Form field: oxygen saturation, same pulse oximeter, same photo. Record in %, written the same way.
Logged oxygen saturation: 94; %
